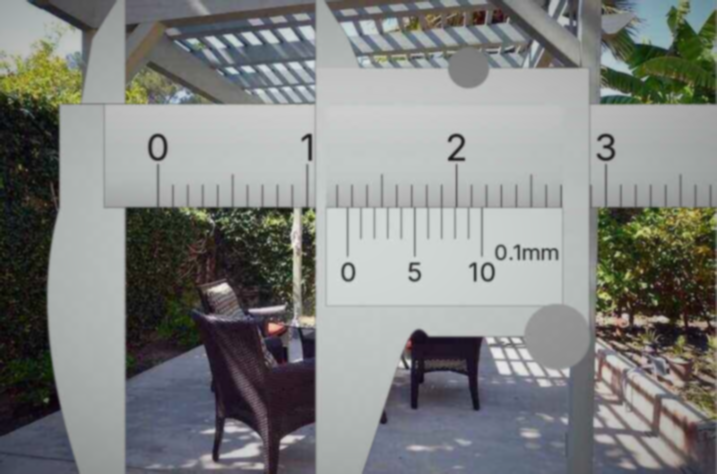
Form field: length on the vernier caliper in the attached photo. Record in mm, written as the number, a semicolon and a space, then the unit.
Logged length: 12.7; mm
